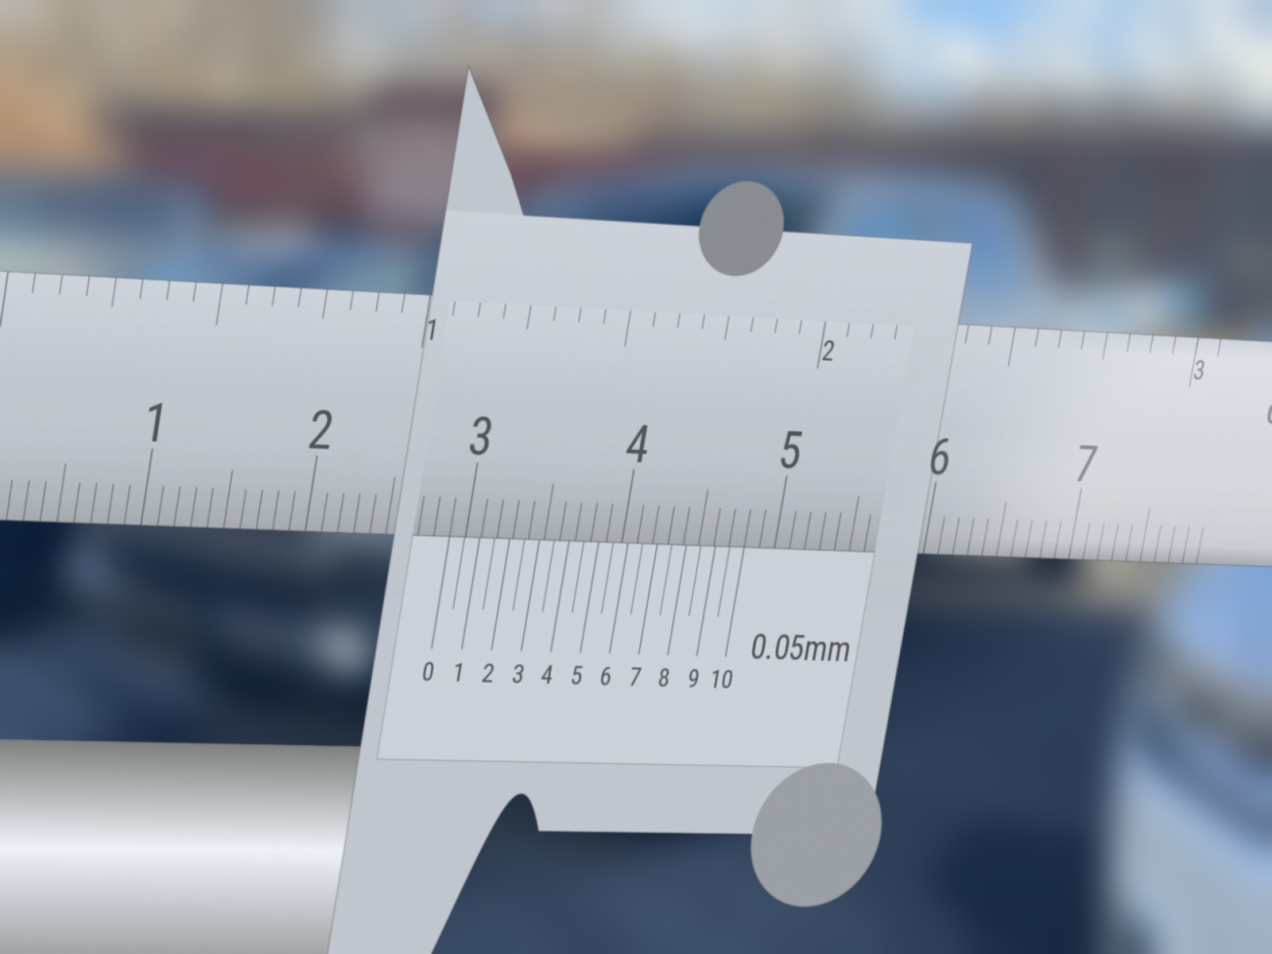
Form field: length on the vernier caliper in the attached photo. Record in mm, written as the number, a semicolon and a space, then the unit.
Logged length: 29.0; mm
